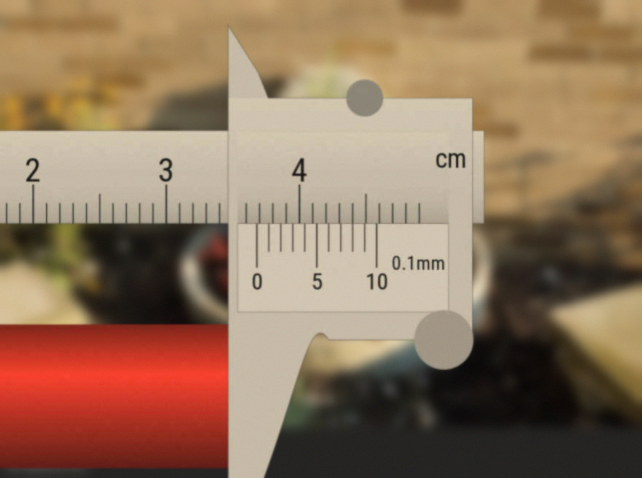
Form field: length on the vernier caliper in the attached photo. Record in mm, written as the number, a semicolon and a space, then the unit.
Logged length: 36.8; mm
